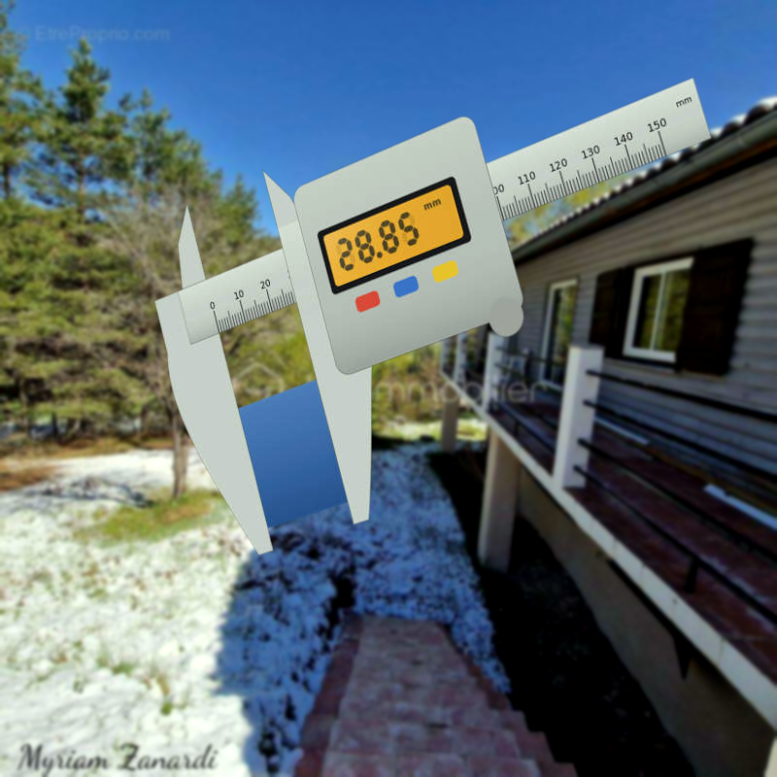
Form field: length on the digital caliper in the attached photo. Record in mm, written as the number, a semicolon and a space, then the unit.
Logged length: 28.85; mm
